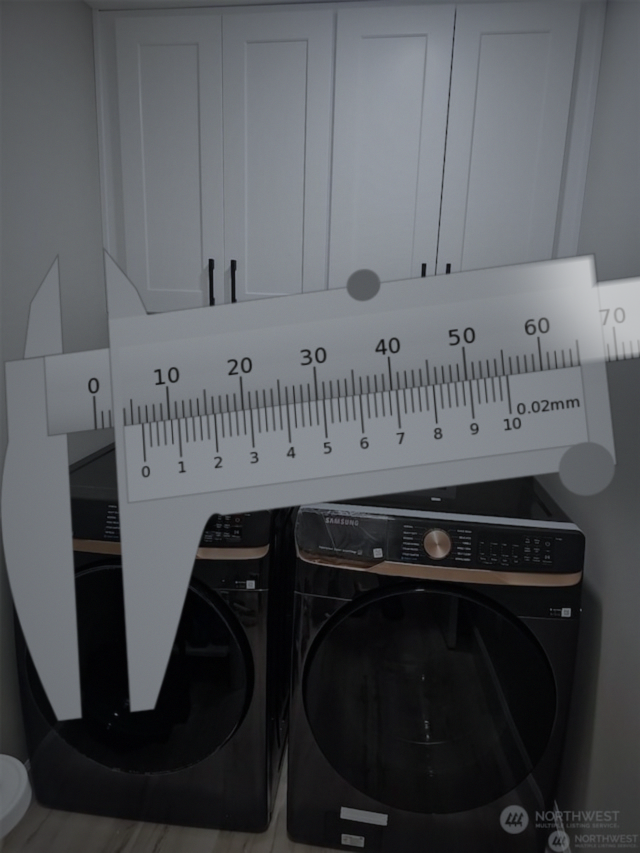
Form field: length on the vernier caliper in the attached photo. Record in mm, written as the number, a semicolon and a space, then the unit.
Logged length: 6.4; mm
